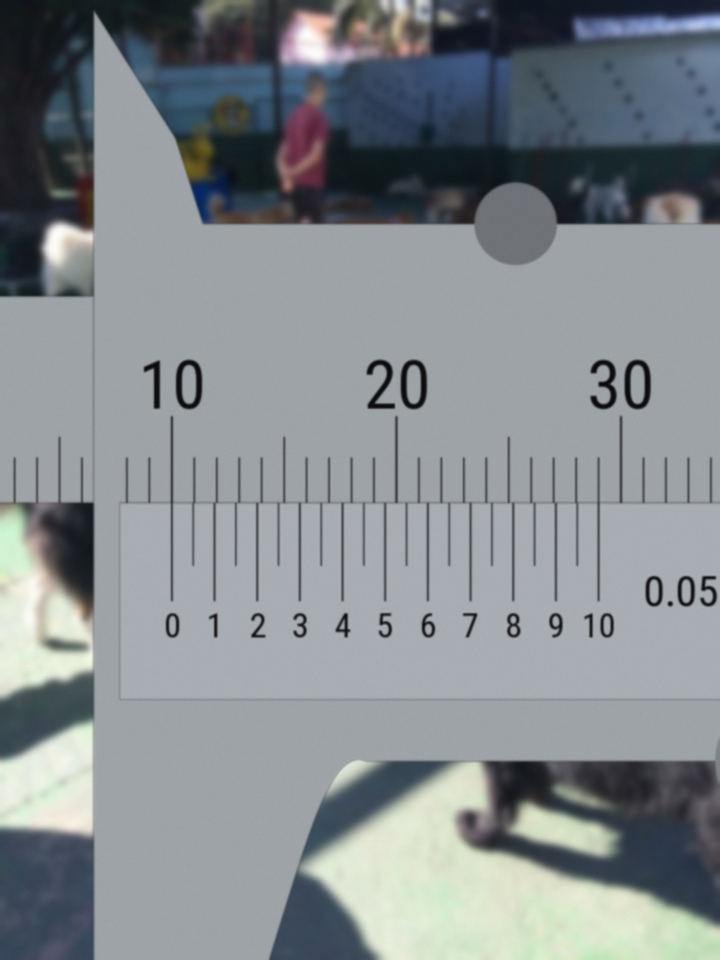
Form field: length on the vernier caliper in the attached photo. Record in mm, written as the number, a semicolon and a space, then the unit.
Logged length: 10.0; mm
